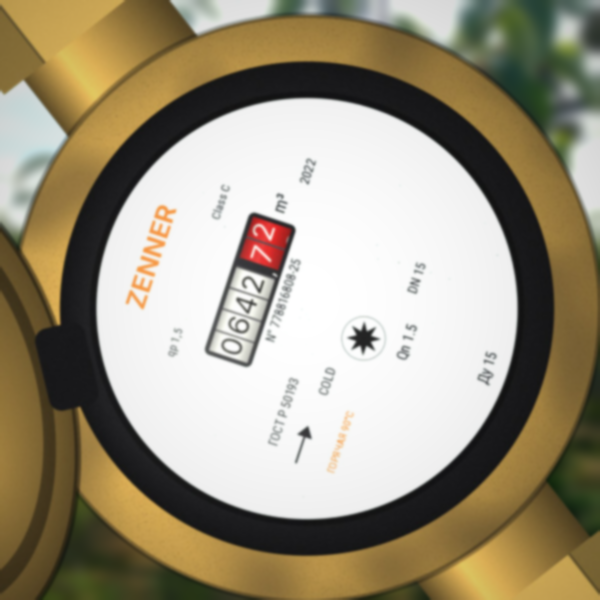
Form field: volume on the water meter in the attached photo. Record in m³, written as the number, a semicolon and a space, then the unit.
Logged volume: 642.72; m³
